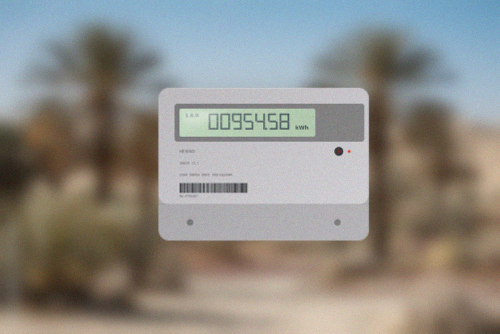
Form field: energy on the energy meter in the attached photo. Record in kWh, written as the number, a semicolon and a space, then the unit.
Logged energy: 954.58; kWh
